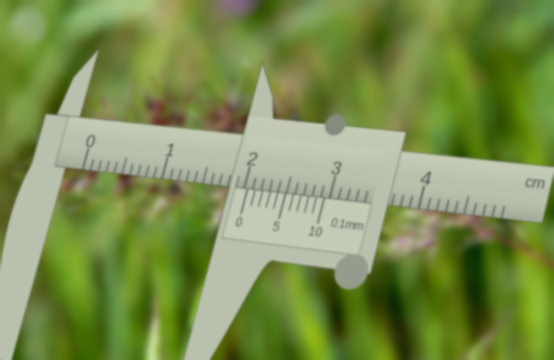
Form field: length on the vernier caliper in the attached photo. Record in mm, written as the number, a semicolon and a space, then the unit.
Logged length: 20.4; mm
